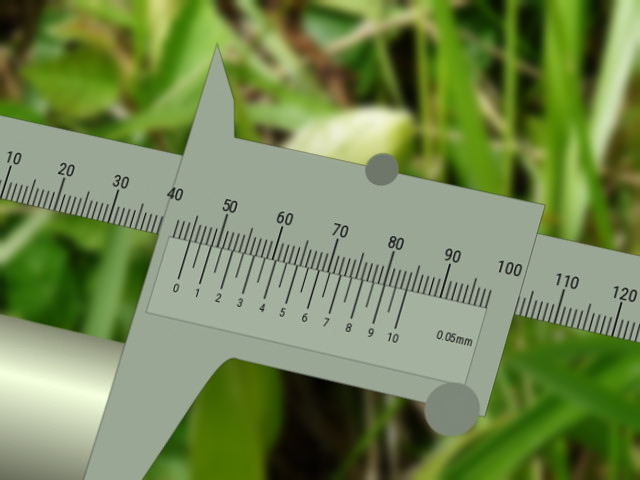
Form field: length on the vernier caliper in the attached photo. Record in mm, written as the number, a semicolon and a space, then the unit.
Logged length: 45.0; mm
